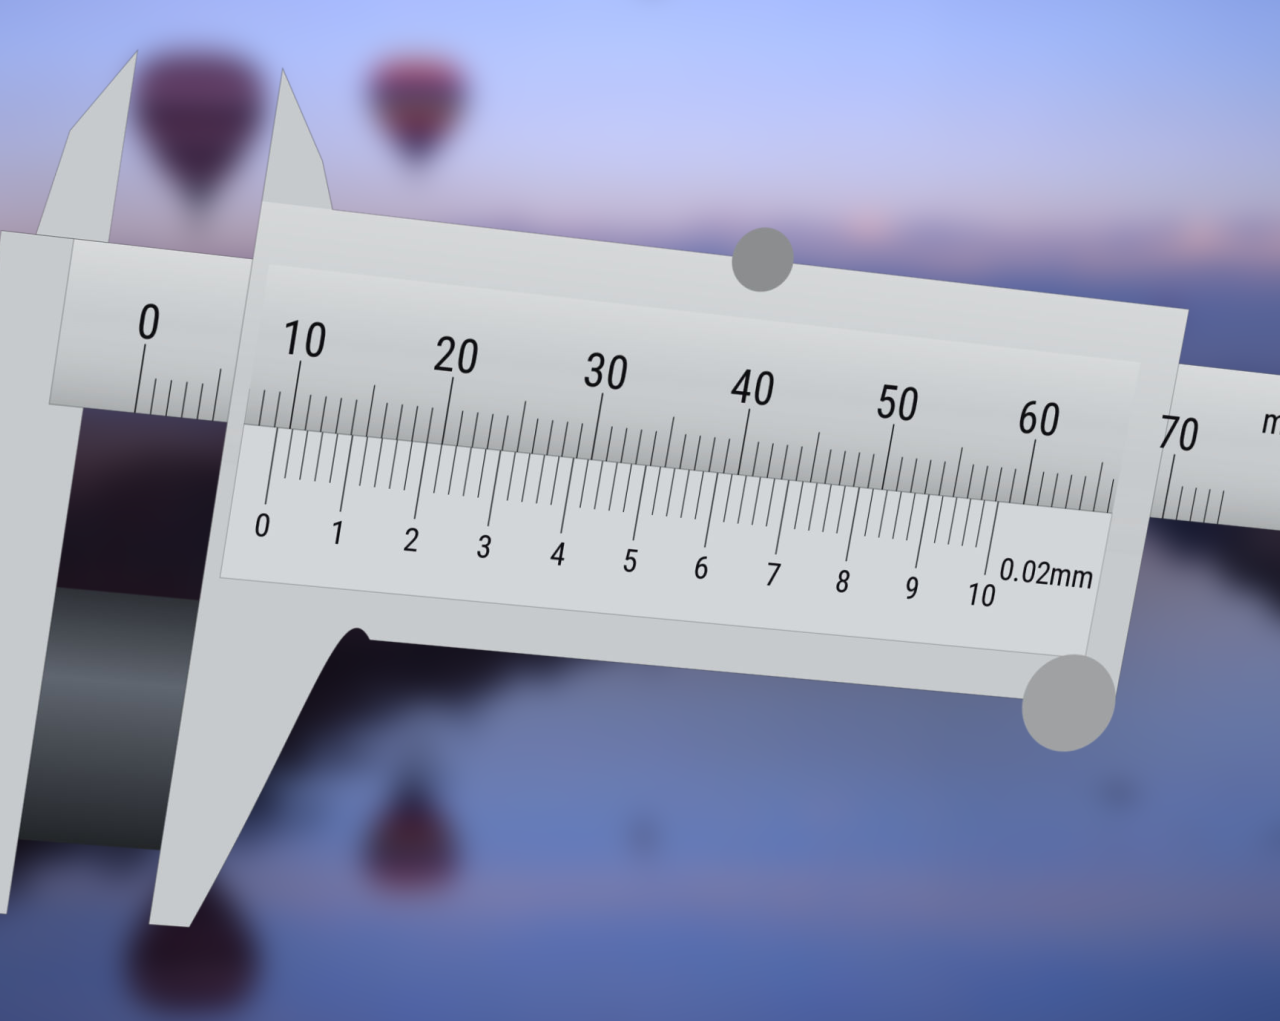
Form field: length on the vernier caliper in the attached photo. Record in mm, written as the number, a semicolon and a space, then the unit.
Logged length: 9.2; mm
